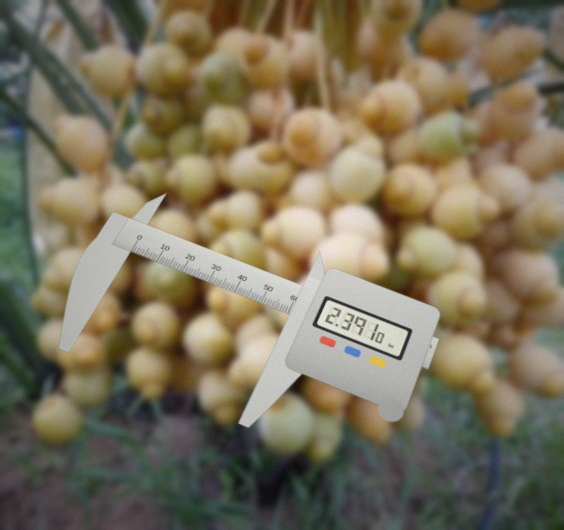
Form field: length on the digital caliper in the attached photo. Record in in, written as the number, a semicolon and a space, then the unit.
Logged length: 2.3910; in
